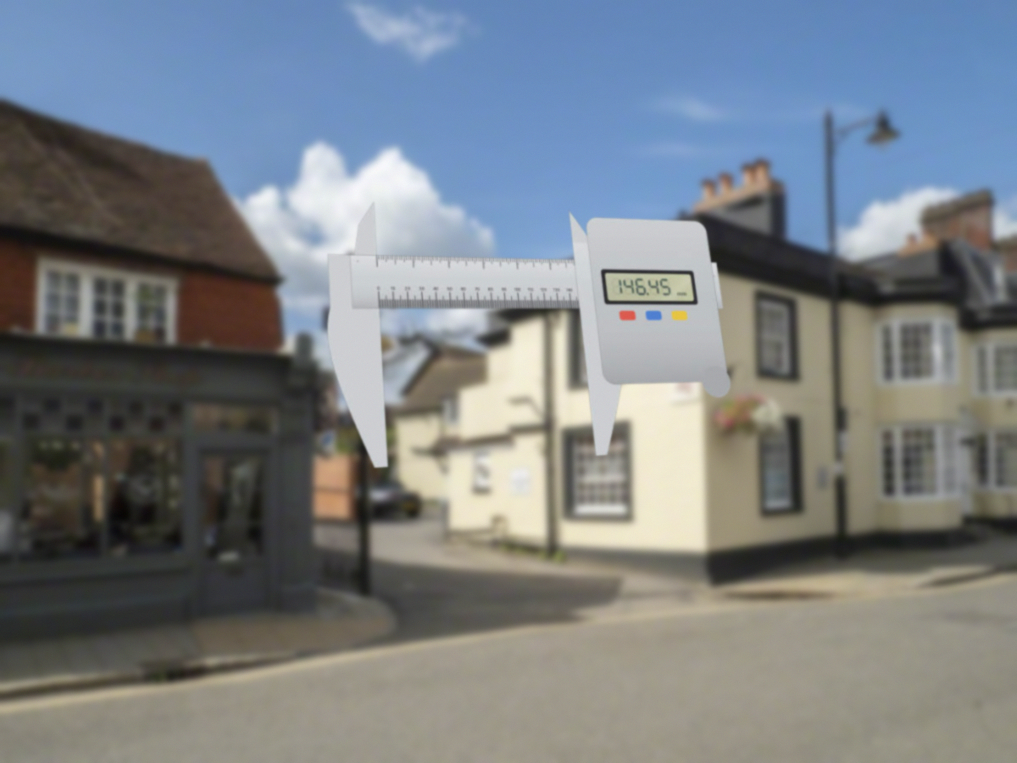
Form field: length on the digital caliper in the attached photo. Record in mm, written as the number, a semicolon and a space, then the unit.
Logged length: 146.45; mm
